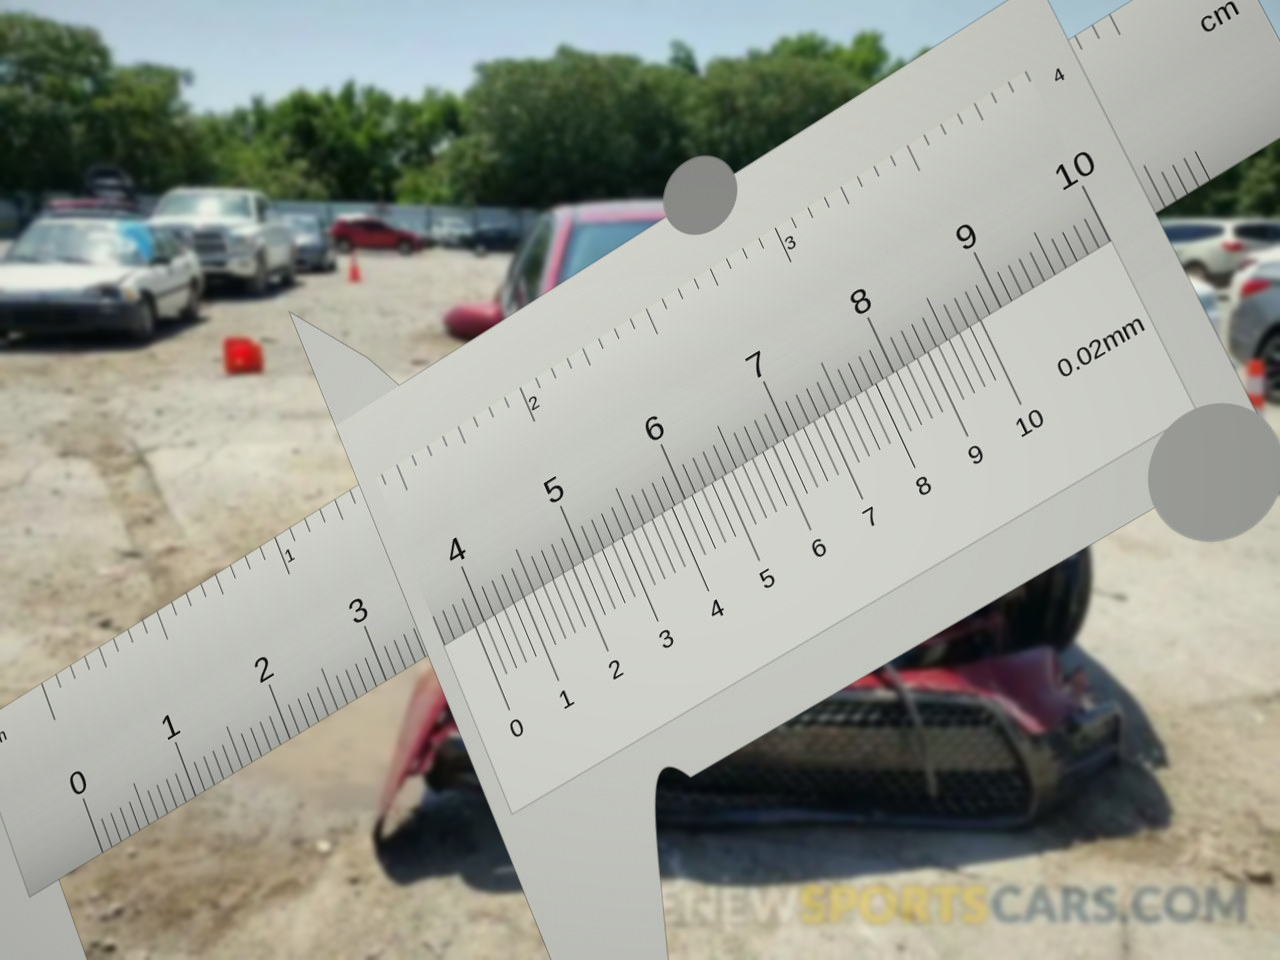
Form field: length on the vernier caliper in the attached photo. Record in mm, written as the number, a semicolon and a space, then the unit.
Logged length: 39.1; mm
